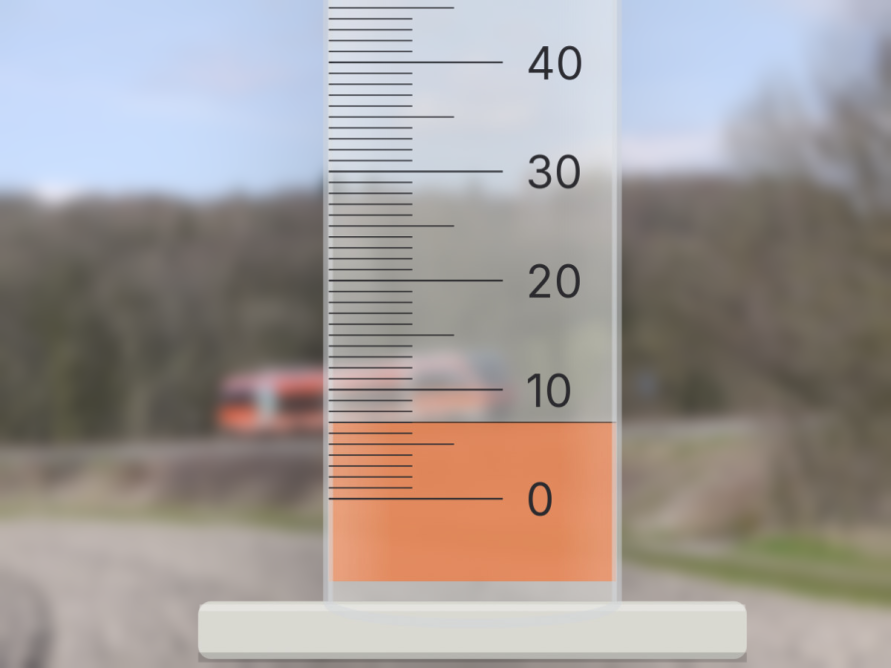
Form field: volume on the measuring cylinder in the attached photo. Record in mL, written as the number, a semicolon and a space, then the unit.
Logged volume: 7; mL
